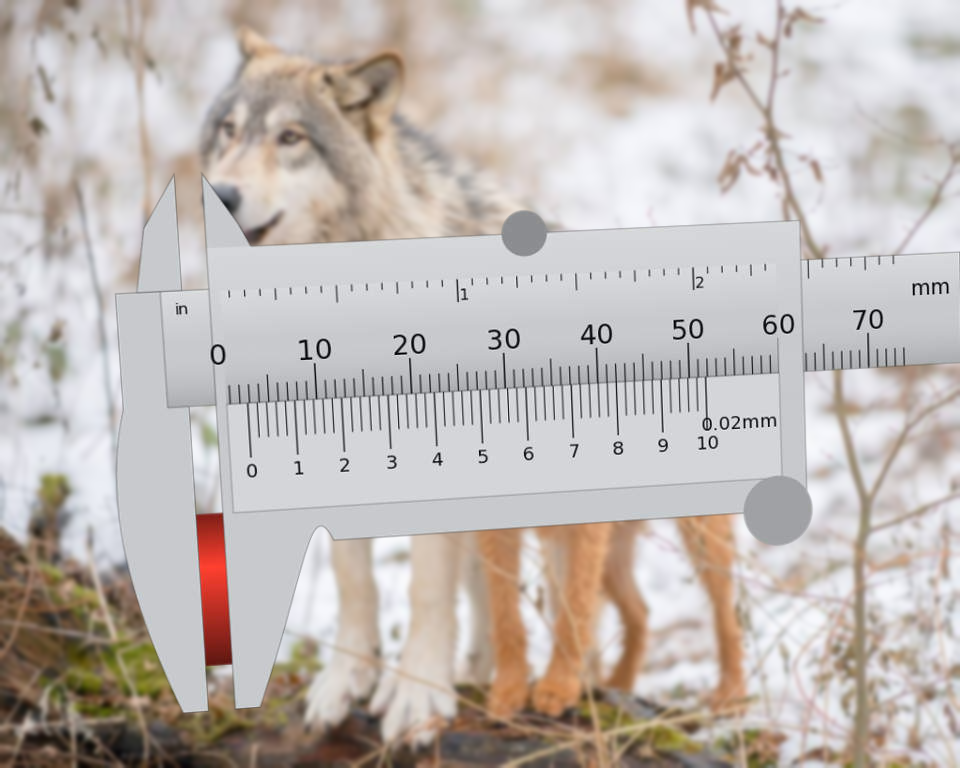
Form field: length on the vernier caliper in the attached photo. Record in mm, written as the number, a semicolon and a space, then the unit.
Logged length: 2.8; mm
